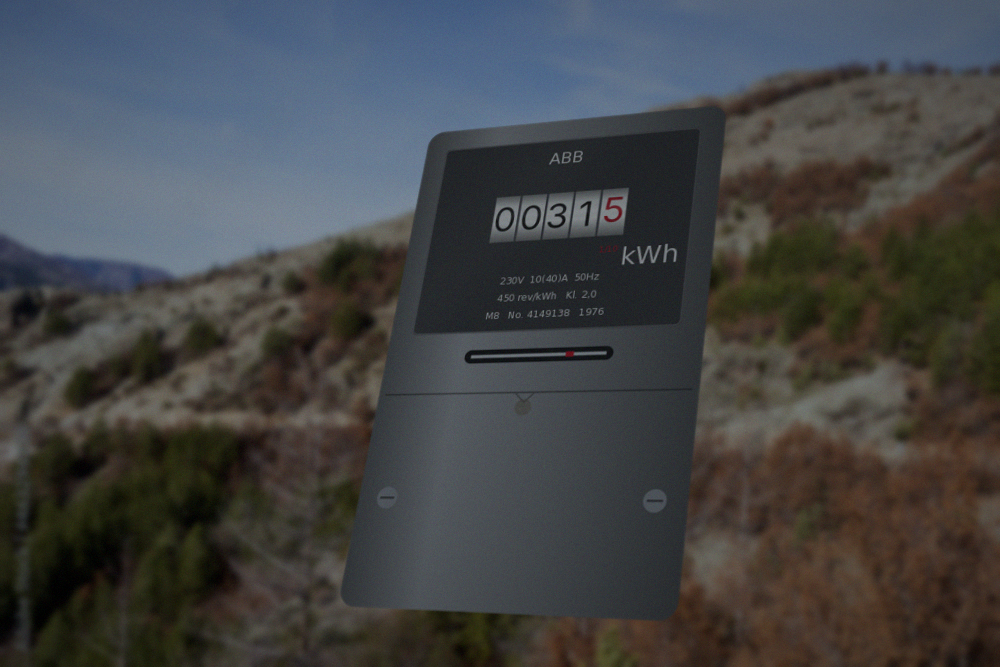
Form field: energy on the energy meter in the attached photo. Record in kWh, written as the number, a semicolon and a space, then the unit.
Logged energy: 31.5; kWh
